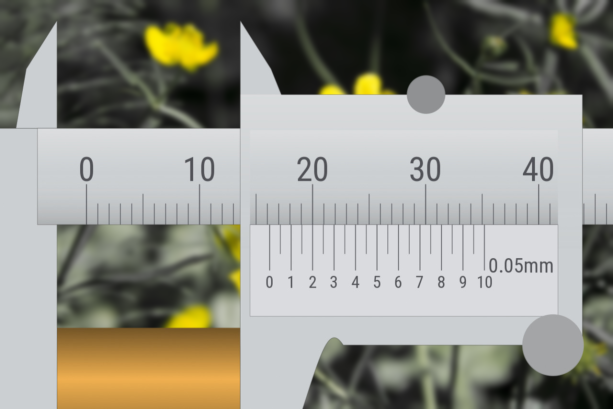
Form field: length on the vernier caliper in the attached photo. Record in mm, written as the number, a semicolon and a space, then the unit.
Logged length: 16.2; mm
